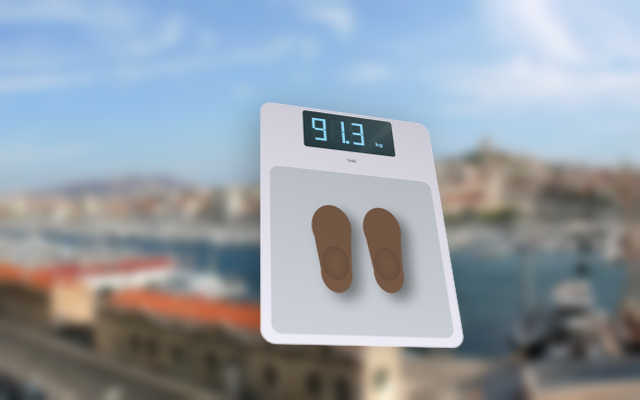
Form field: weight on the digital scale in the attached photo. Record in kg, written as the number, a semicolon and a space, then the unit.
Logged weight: 91.3; kg
